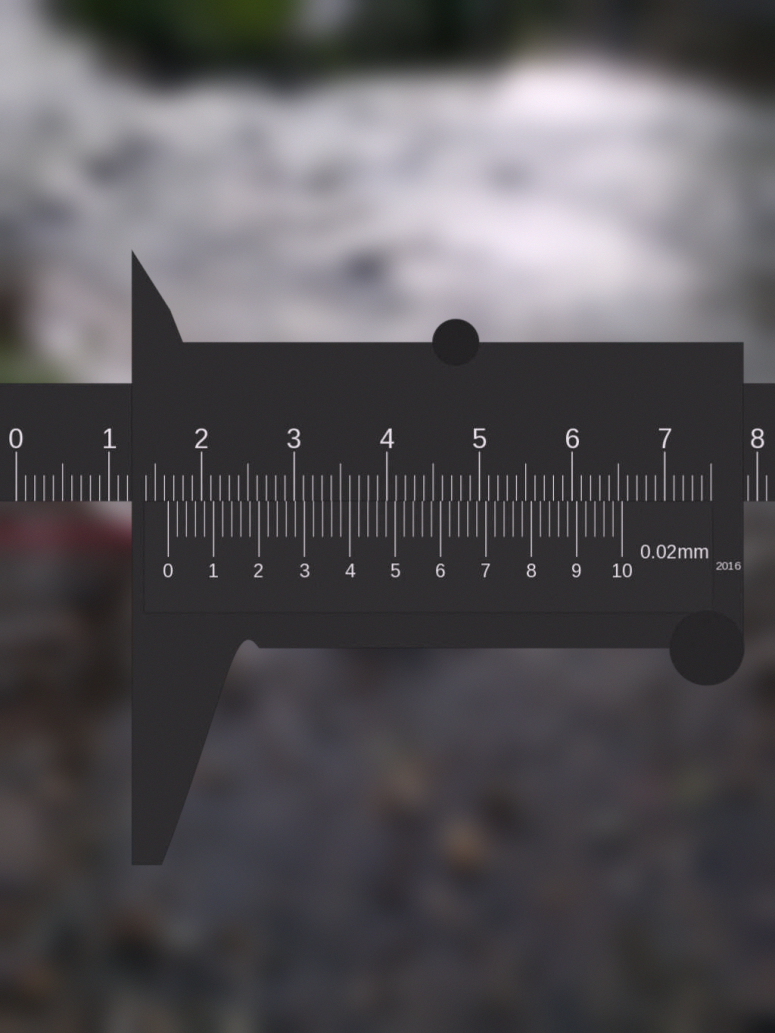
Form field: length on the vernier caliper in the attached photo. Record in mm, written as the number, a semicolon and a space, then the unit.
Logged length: 16.4; mm
